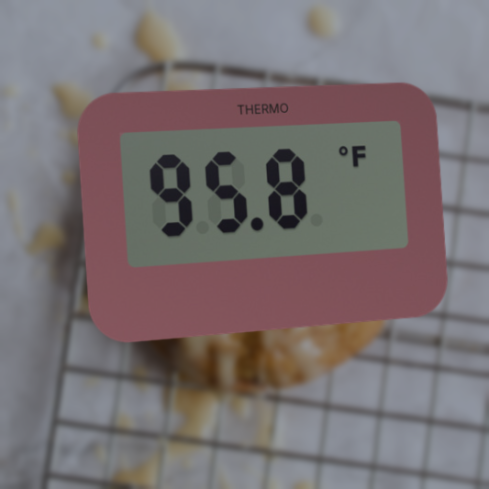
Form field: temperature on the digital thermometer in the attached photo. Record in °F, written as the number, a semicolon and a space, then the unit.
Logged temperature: 95.8; °F
